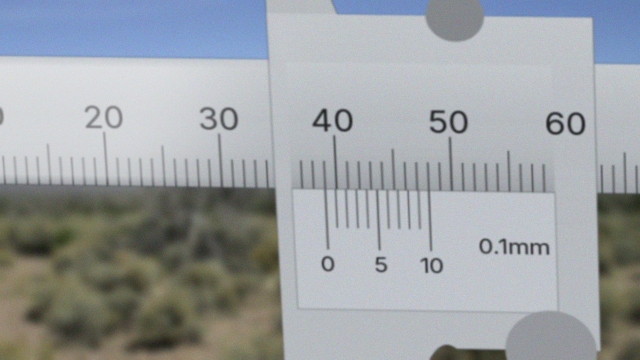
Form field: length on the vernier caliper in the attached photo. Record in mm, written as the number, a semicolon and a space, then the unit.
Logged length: 39.0; mm
